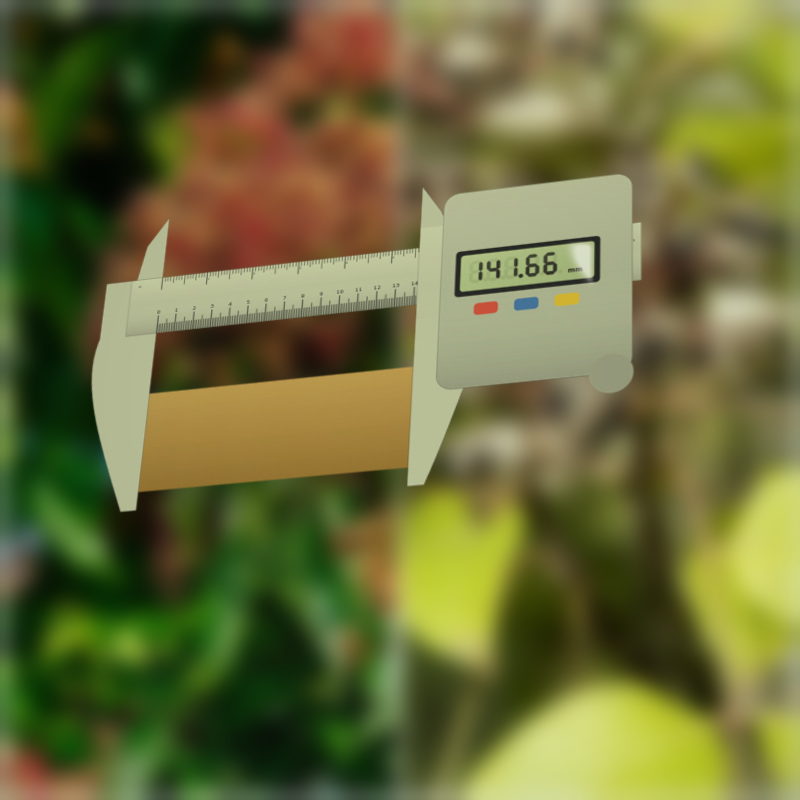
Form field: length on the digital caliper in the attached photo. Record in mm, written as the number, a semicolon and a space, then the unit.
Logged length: 141.66; mm
